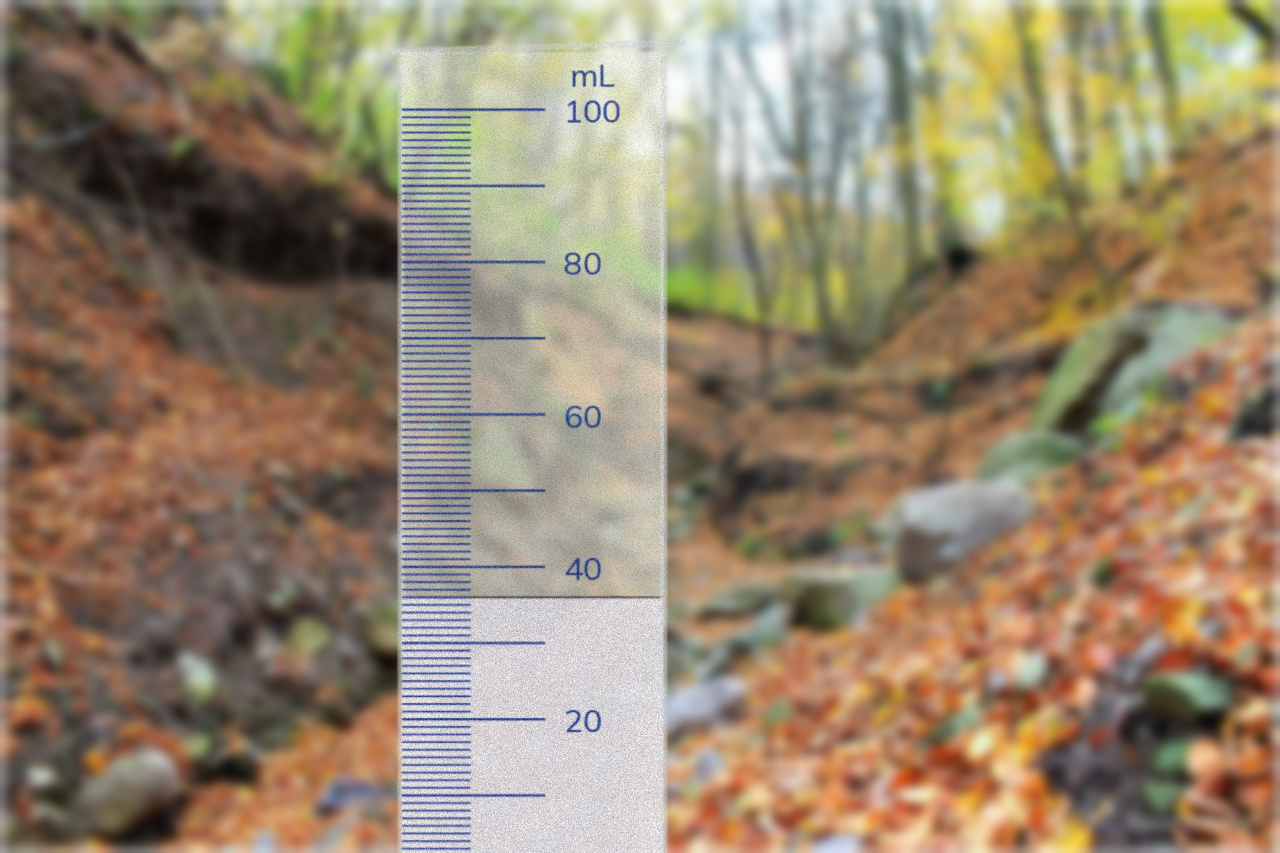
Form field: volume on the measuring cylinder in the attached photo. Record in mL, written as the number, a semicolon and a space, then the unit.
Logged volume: 36; mL
